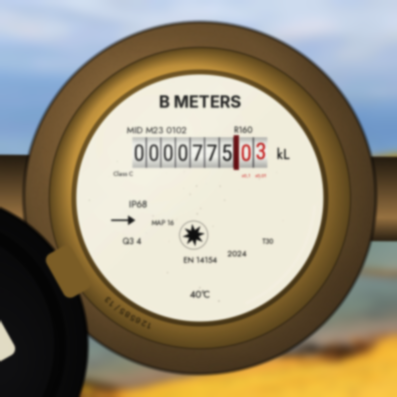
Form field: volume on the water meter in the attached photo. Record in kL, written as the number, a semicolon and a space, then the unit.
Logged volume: 775.03; kL
